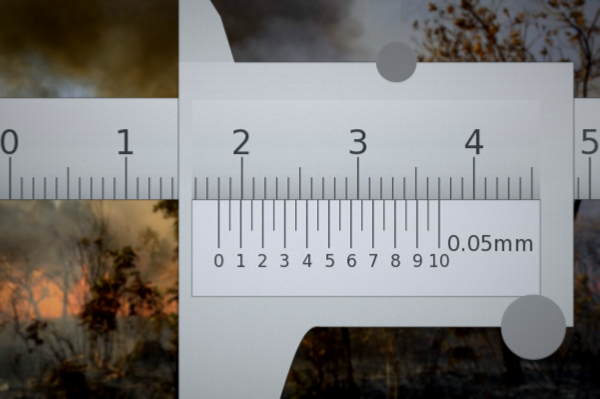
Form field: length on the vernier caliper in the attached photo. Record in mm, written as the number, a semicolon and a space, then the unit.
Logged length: 18.0; mm
